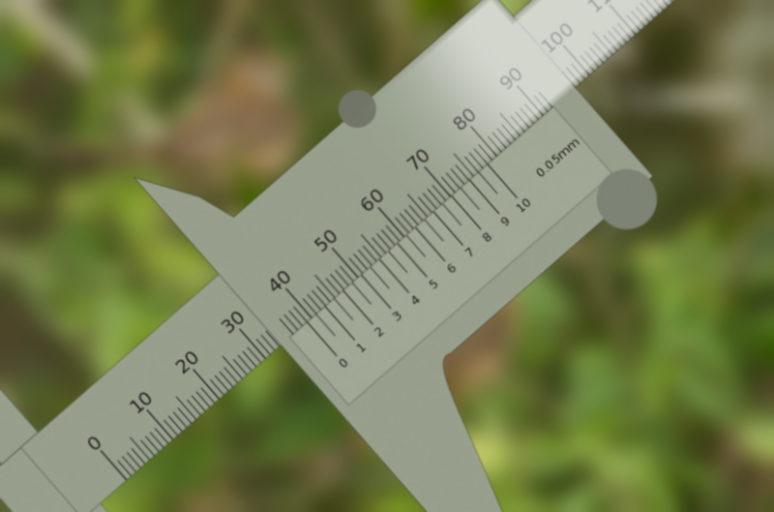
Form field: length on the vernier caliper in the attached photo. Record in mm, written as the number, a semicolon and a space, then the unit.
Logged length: 39.0; mm
